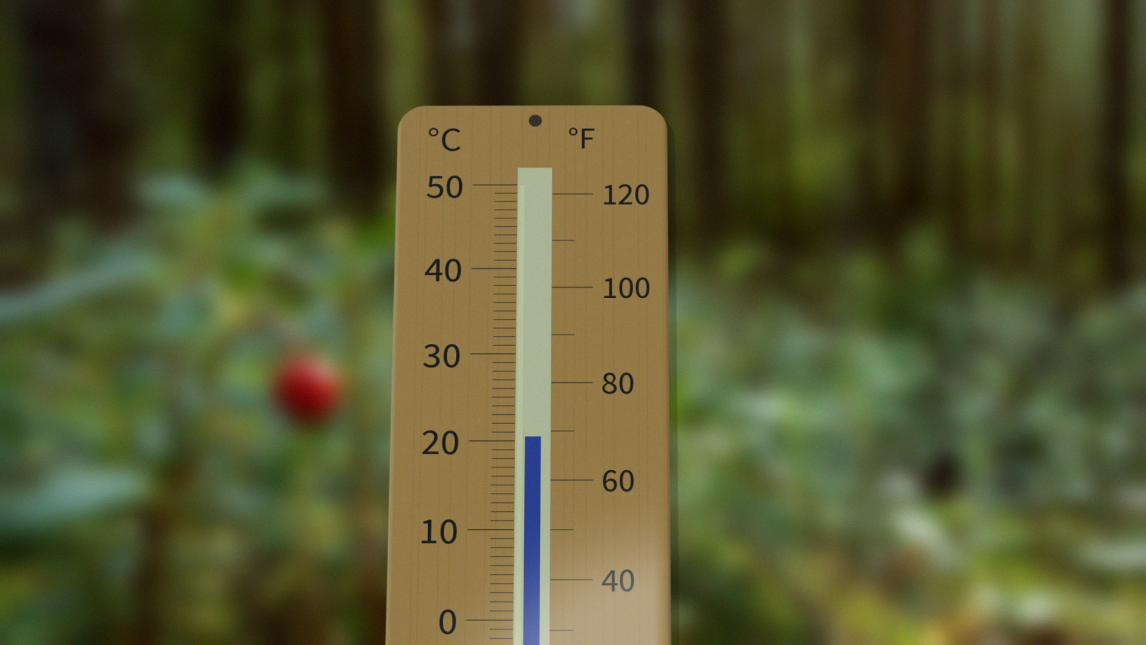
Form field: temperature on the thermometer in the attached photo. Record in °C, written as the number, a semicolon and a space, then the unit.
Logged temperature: 20.5; °C
